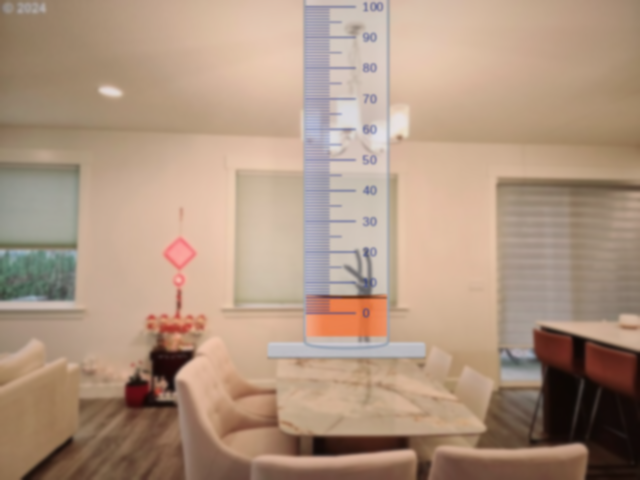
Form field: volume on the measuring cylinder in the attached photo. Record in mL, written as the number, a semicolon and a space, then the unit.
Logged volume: 5; mL
